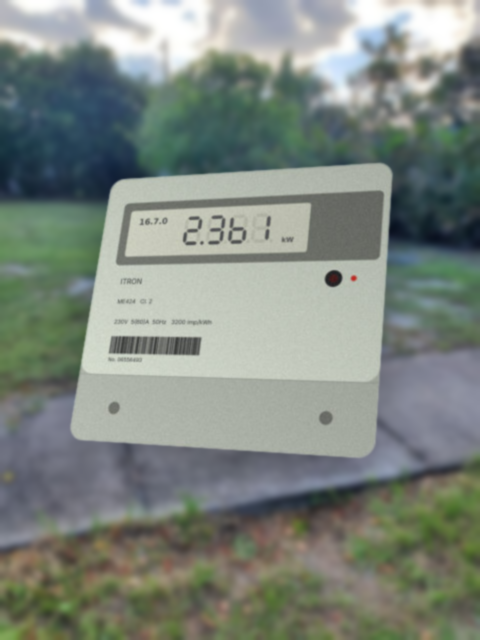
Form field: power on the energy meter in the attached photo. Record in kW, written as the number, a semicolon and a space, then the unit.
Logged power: 2.361; kW
